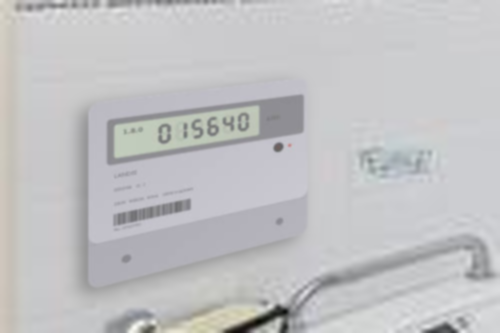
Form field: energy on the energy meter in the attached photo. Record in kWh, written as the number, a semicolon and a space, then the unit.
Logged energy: 15640; kWh
